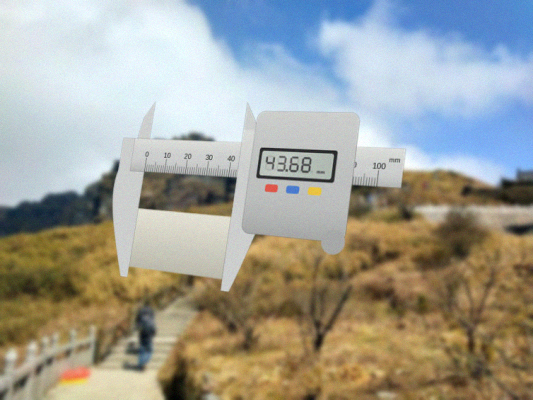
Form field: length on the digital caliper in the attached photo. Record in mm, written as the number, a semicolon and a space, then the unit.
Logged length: 43.68; mm
